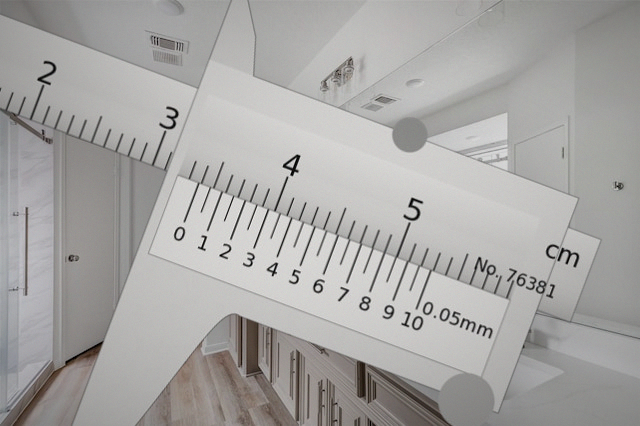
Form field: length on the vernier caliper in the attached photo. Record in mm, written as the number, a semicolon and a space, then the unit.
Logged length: 33.8; mm
